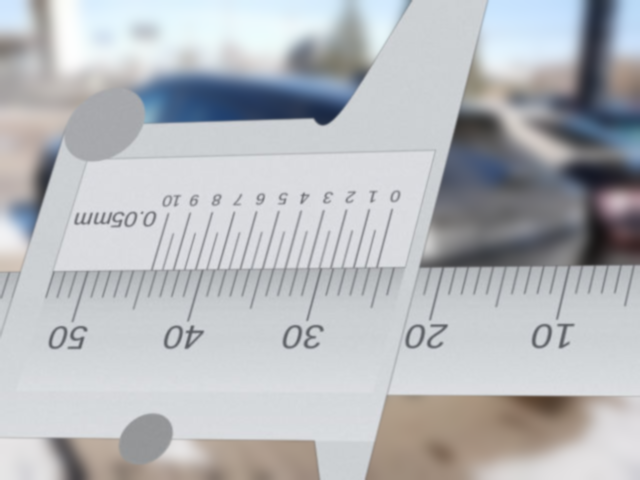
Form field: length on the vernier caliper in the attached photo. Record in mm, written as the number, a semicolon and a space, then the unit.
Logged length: 25.4; mm
